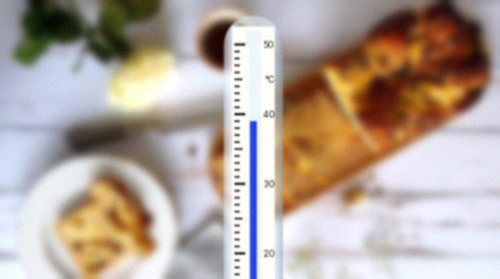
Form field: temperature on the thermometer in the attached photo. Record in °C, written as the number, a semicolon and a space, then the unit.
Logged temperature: 39; °C
